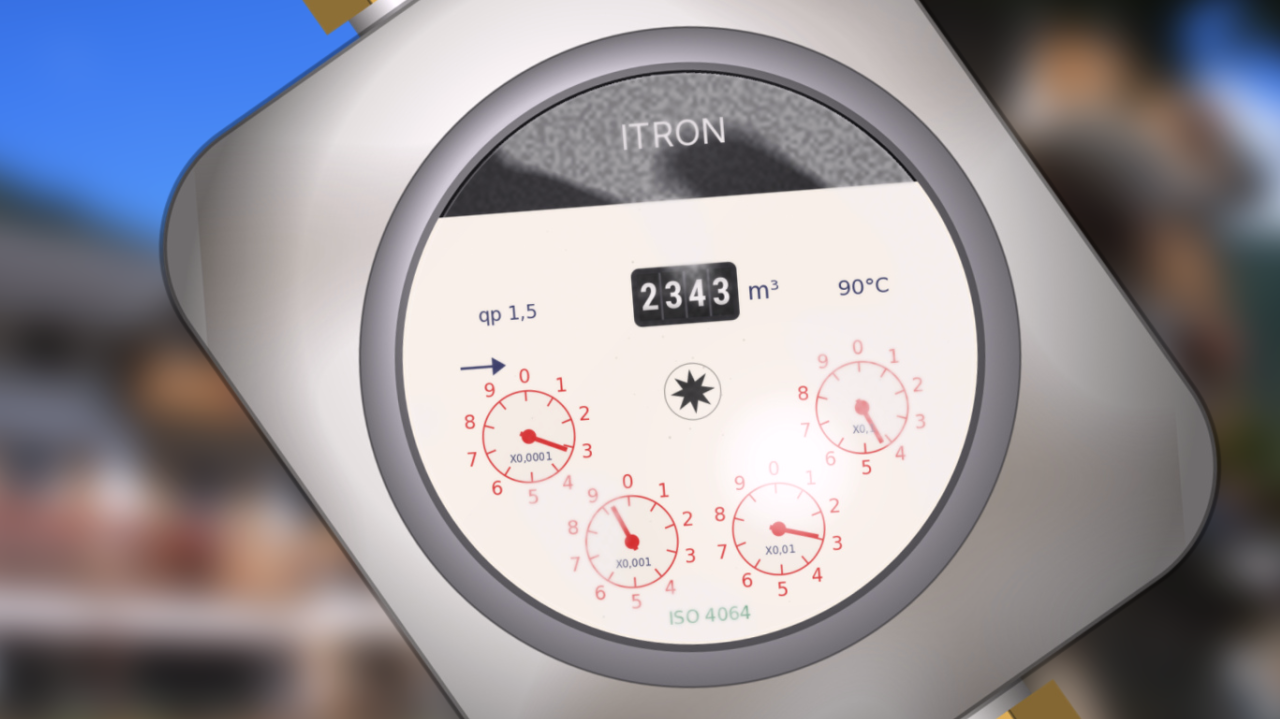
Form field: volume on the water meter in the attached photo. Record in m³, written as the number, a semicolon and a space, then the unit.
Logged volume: 2343.4293; m³
